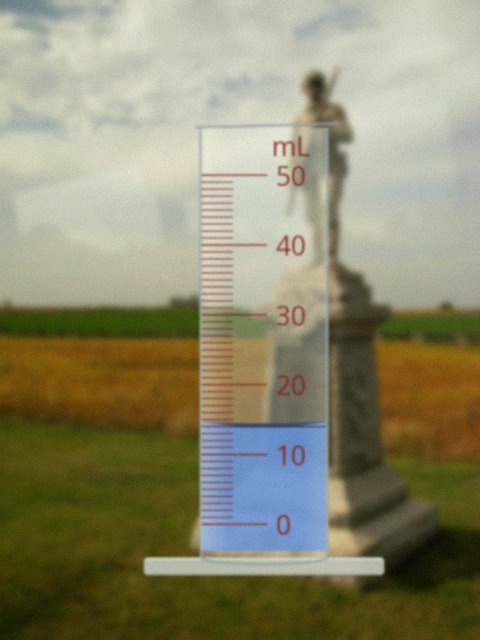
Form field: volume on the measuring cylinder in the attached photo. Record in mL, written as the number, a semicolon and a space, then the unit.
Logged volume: 14; mL
